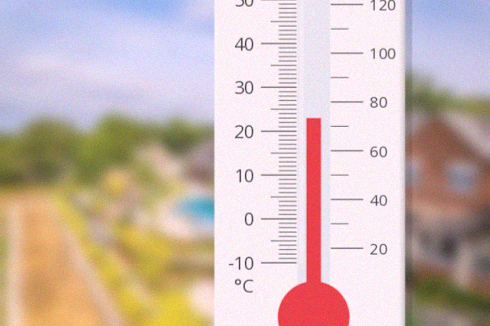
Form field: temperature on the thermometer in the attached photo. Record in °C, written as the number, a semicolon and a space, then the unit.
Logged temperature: 23; °C
